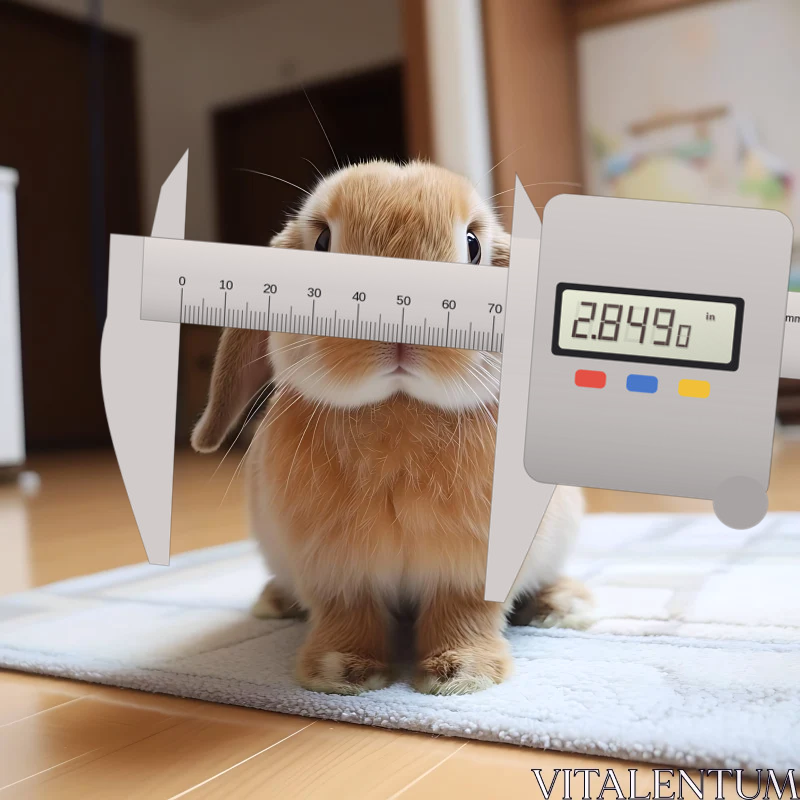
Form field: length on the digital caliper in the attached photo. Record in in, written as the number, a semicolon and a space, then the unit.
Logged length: 2.8490; in
